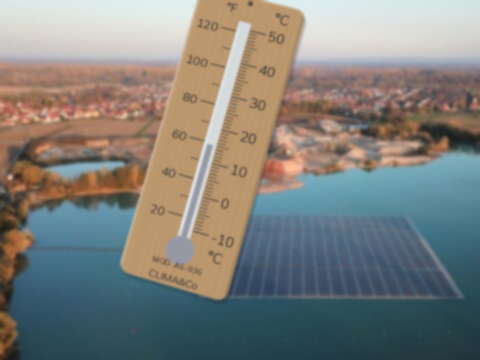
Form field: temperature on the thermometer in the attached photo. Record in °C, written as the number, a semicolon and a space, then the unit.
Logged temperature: 15; °C
